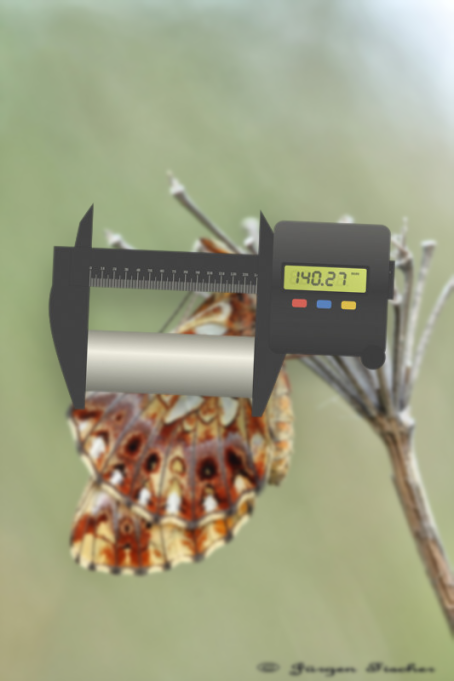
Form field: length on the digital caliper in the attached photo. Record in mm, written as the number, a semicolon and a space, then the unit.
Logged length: 140.27; mm
